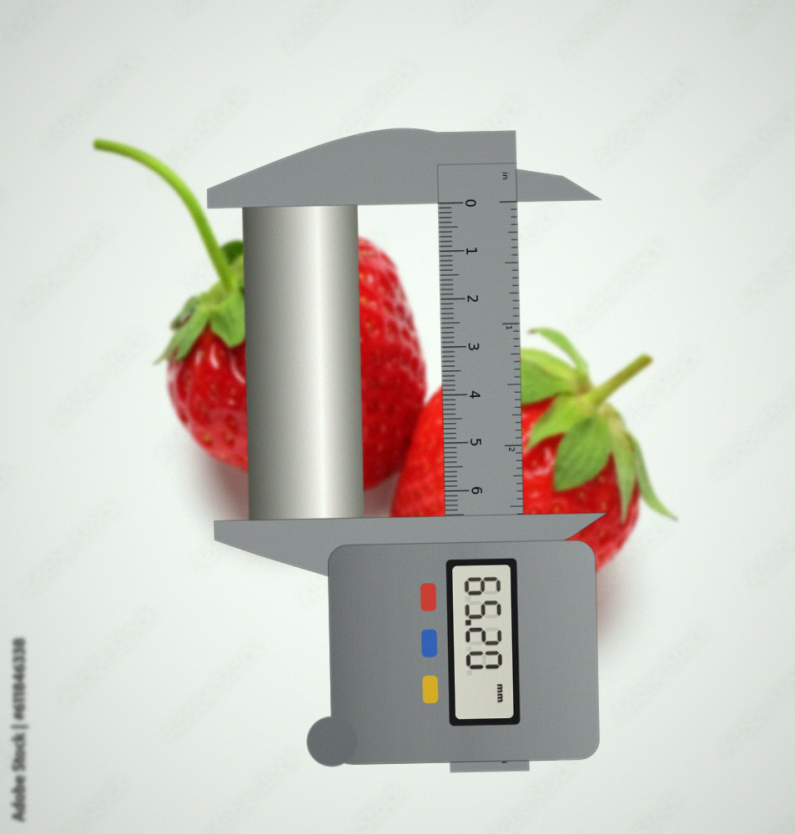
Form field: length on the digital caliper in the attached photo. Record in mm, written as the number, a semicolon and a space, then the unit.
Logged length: 65.20; mm
